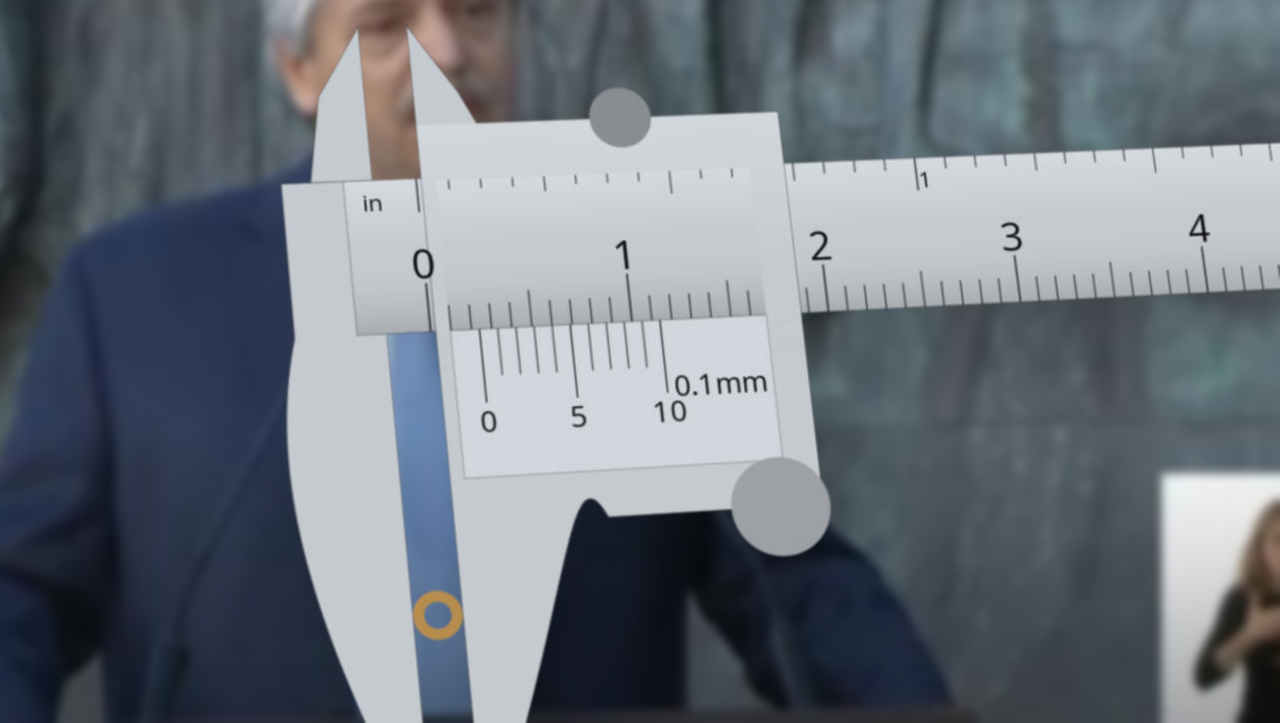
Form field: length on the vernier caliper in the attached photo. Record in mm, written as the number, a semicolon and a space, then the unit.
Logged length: 2.4; mm
